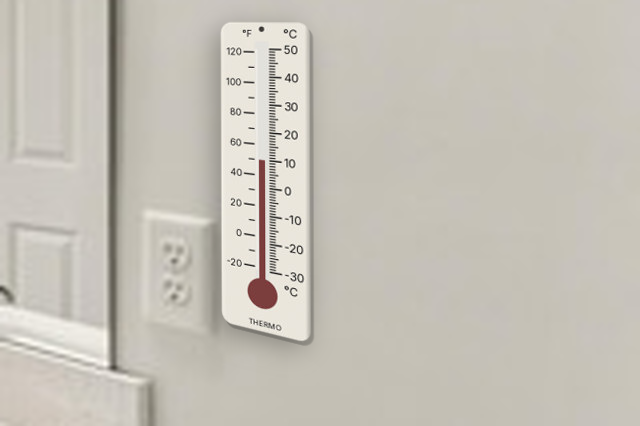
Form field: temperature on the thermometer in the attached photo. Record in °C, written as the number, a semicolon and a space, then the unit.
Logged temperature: 10; °C
